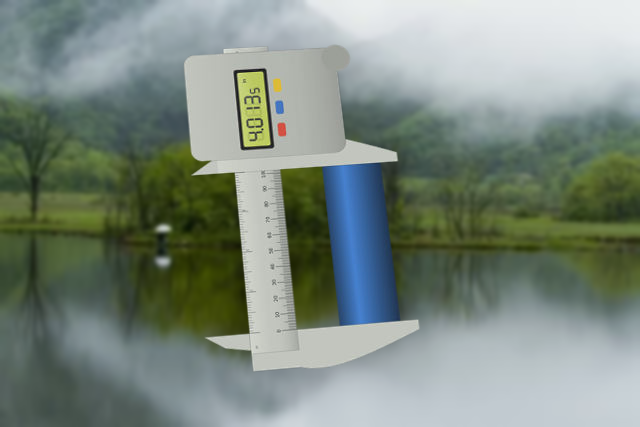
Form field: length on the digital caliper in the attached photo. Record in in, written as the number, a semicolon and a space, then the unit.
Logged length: 4.0135; in
